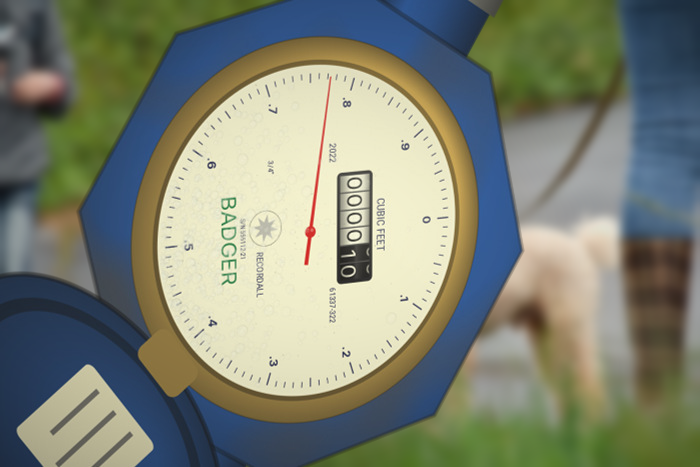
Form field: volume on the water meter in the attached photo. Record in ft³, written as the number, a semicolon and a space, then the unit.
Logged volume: 9.77; ft³
